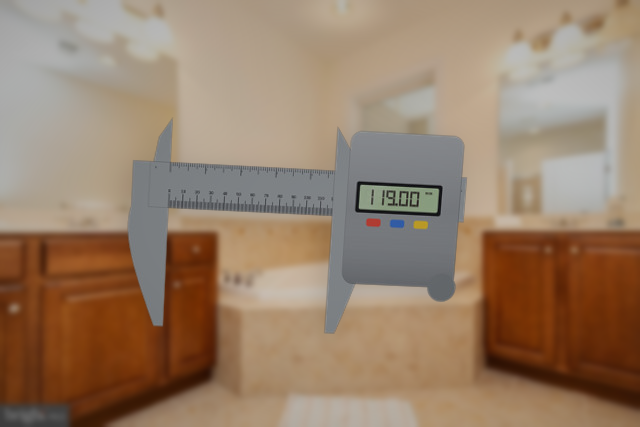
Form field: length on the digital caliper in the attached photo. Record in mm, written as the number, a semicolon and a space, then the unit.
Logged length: 119.00; mm
